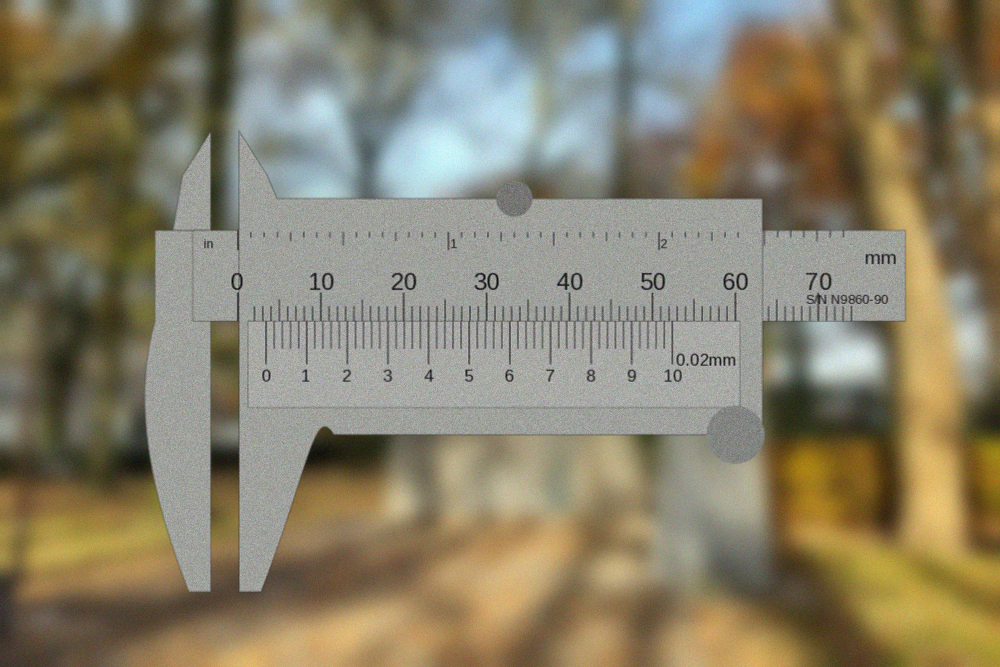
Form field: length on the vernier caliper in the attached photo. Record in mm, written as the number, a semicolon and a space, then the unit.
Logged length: 3.4; mm
